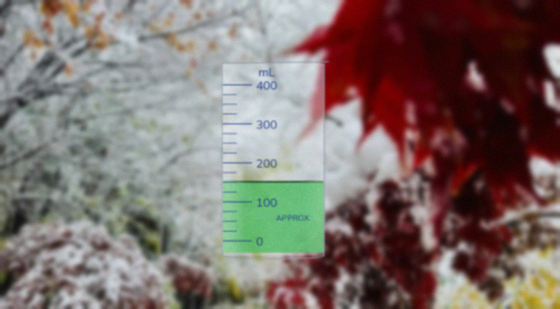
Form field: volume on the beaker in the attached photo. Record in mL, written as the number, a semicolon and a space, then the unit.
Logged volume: 150; mL
